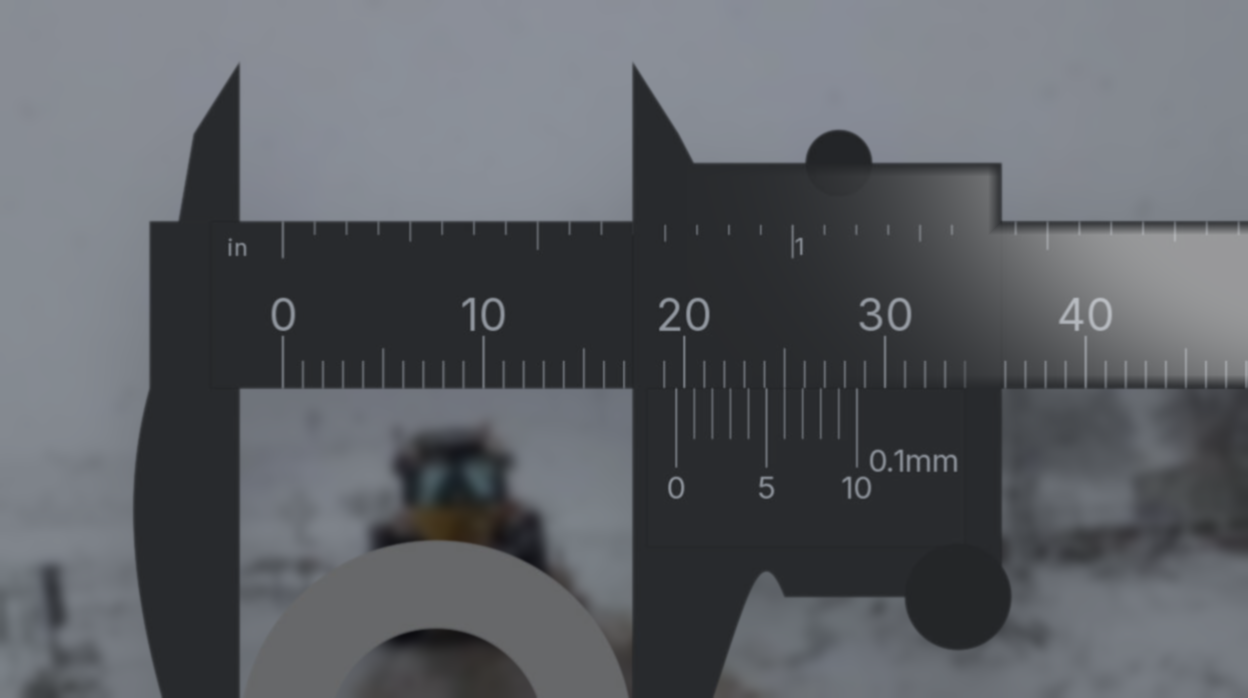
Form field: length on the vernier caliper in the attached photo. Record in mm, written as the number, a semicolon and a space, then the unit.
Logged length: 19.6; mm
